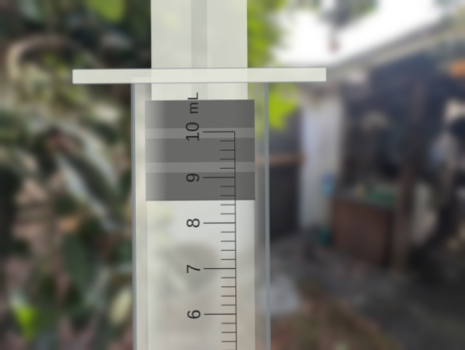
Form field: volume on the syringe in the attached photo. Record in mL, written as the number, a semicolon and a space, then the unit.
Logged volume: 8.5; mL
